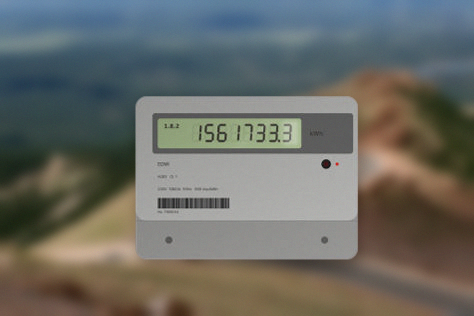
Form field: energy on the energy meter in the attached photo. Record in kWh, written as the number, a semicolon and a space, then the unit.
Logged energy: 1561733.3; kWh
